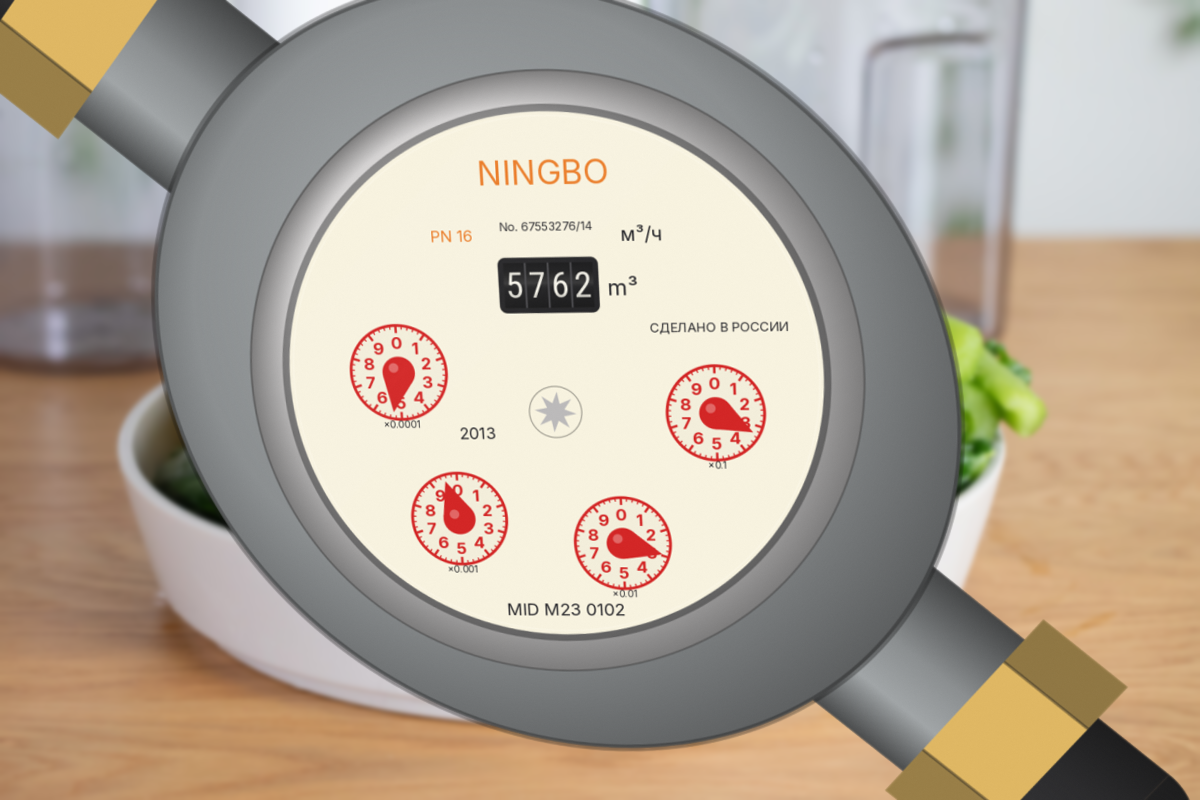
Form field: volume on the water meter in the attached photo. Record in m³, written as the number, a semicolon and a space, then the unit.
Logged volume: 5762.3295; m³
